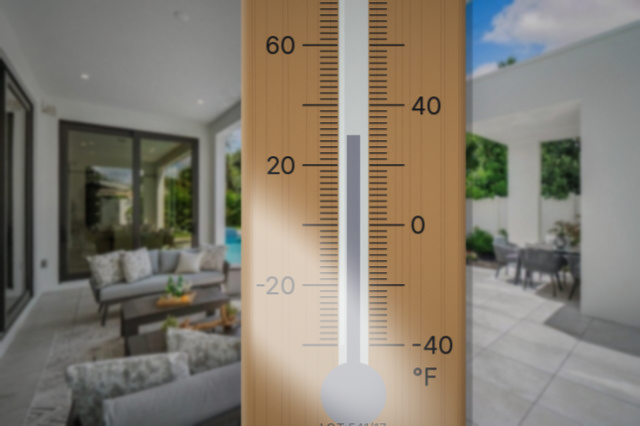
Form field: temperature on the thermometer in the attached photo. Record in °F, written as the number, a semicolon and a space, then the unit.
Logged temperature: 30; °F
